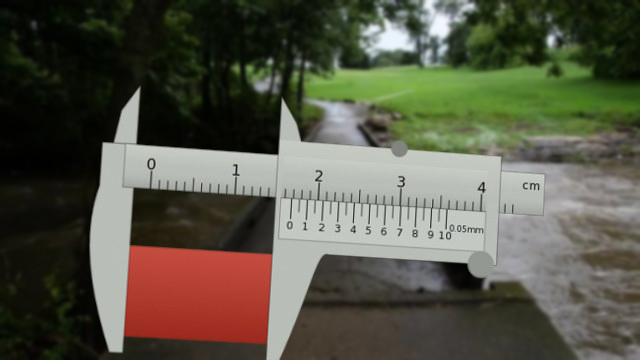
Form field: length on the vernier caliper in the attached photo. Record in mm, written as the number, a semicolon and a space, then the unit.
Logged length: 16.8; mm
